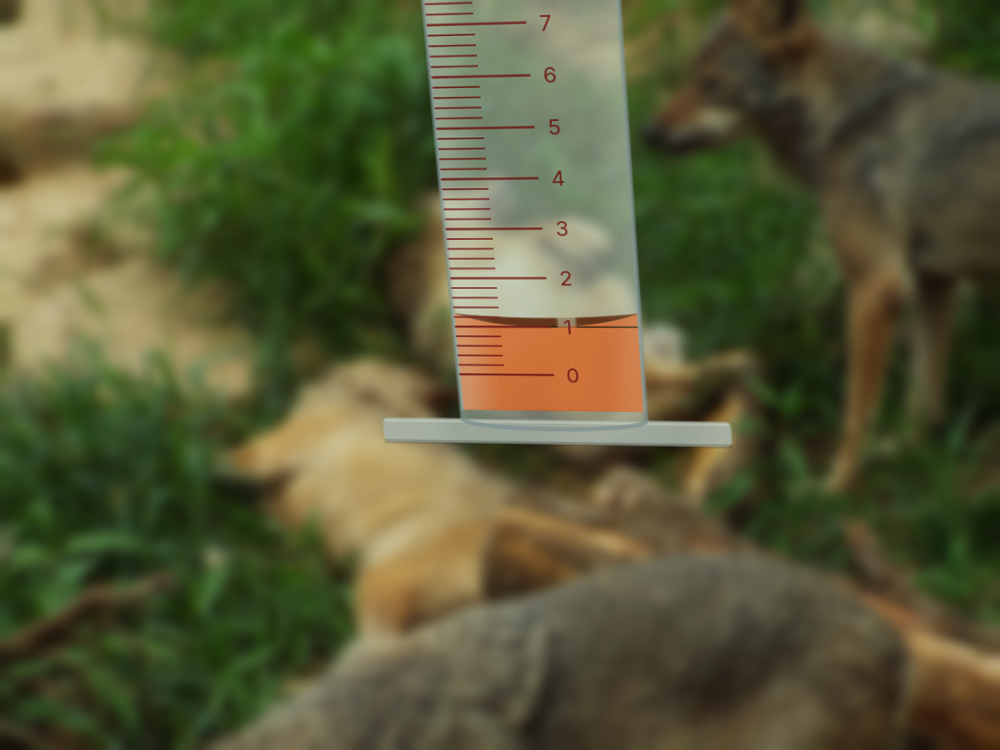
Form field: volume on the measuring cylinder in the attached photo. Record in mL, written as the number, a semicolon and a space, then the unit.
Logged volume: 1; mL
